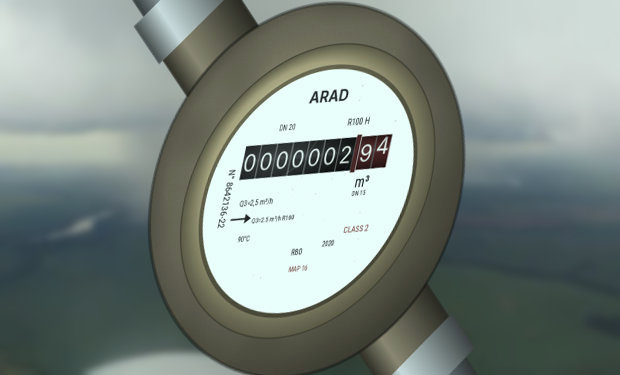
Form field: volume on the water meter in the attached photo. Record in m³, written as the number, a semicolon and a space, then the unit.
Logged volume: 2.94; m³
